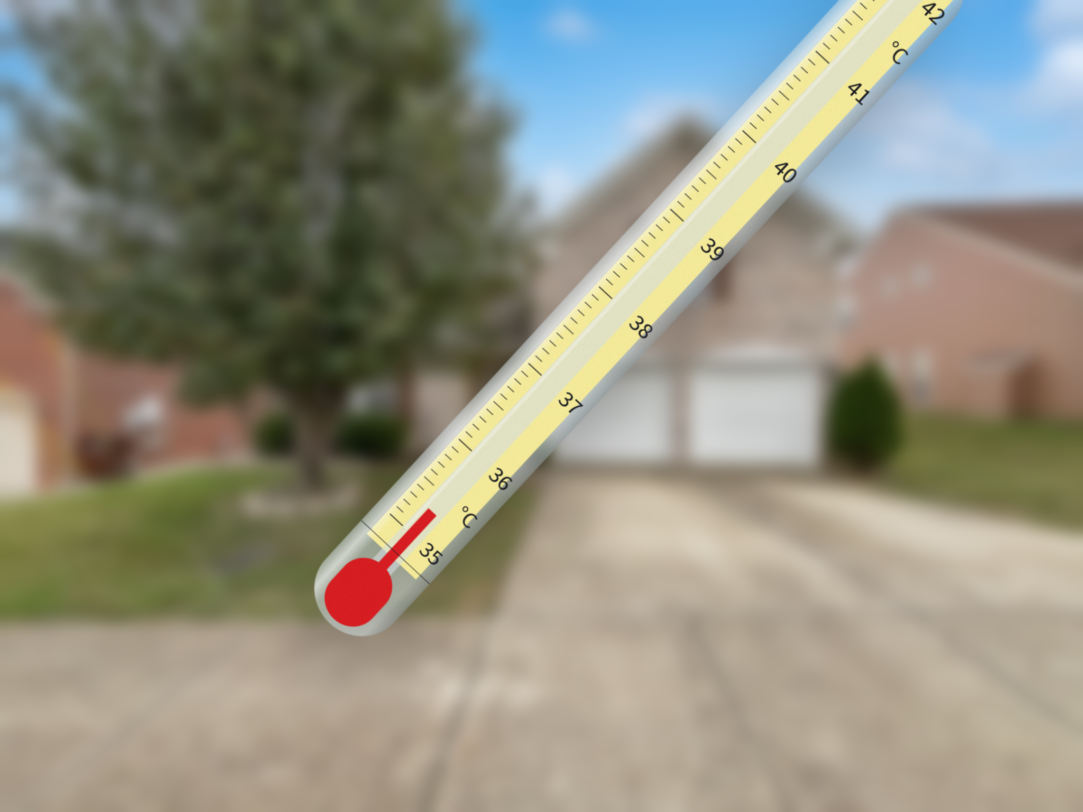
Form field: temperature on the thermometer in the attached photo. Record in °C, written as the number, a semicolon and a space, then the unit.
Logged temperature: 35.3; °C
